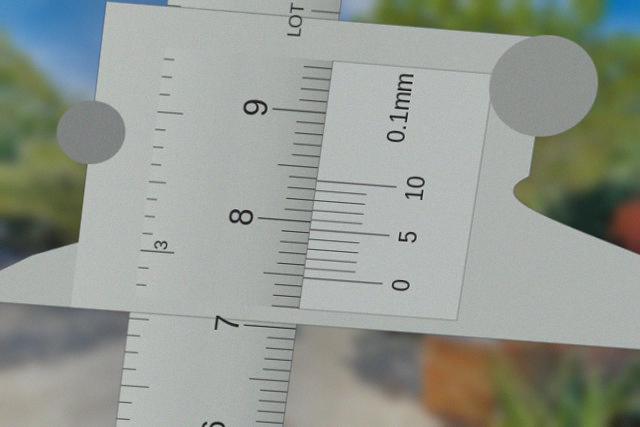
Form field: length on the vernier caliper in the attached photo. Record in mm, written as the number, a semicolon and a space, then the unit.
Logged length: 74.8; mm
